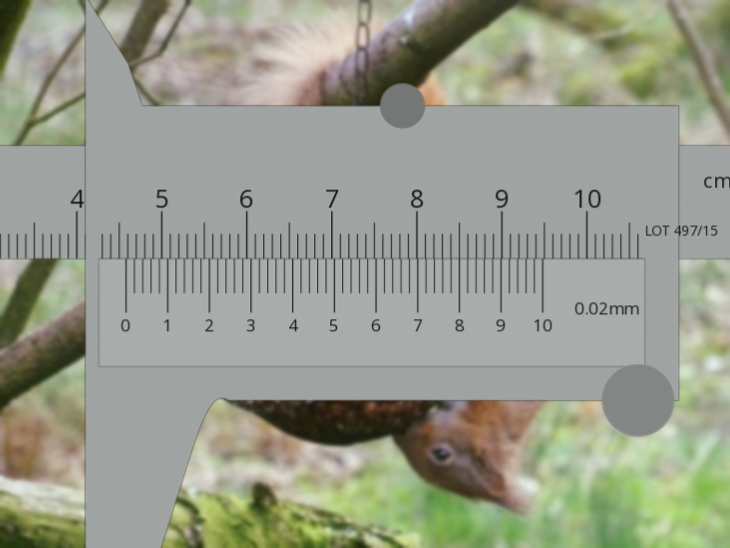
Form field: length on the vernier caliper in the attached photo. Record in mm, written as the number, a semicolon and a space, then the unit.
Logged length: 45.8; mm
